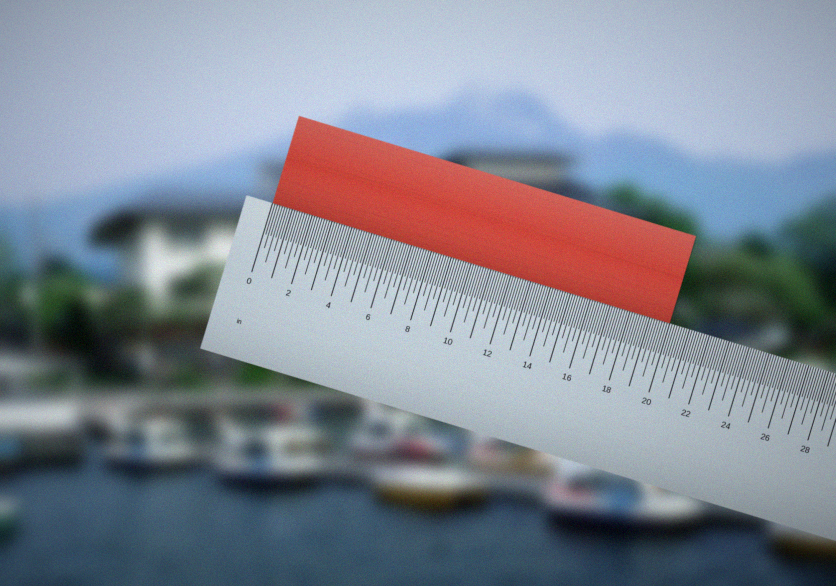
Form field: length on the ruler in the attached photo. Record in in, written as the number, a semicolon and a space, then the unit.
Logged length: 20; in
